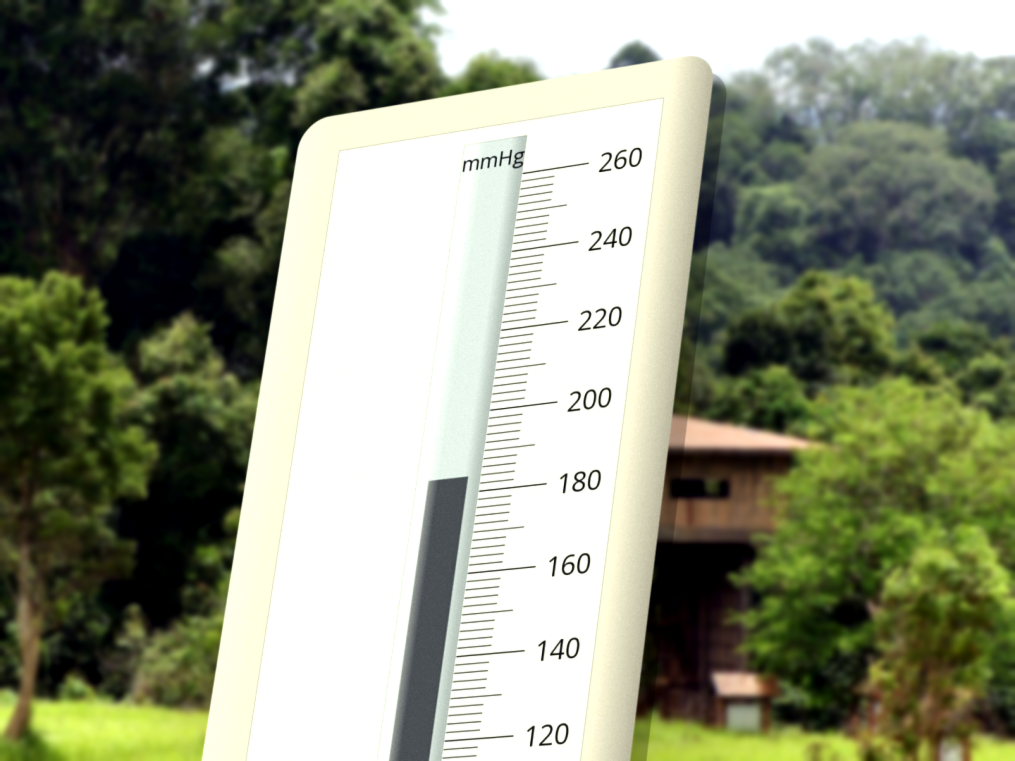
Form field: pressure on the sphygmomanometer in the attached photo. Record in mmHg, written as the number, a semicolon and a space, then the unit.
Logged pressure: 184; mmHg
